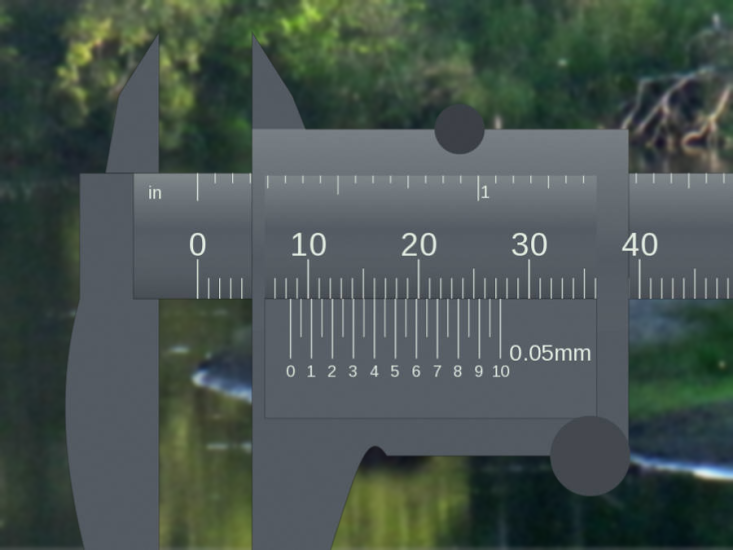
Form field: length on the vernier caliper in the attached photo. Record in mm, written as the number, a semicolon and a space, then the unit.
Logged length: 8.4; mm
